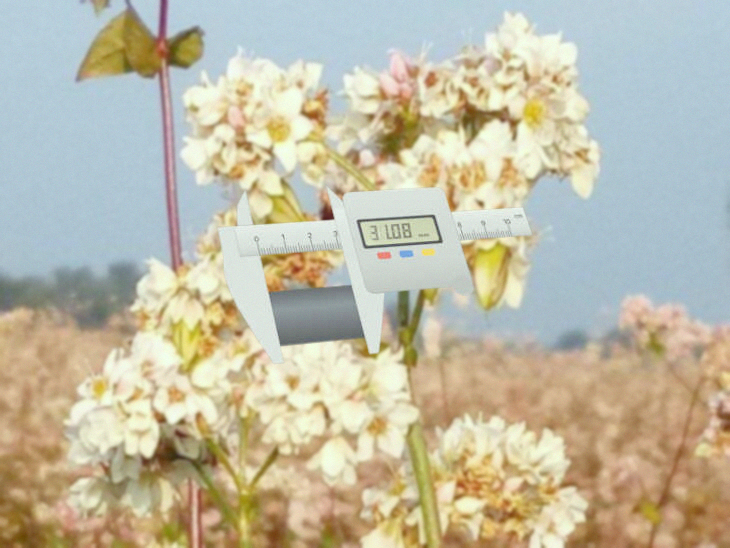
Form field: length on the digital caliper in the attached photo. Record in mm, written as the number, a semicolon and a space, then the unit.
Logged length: 31.08; mm
